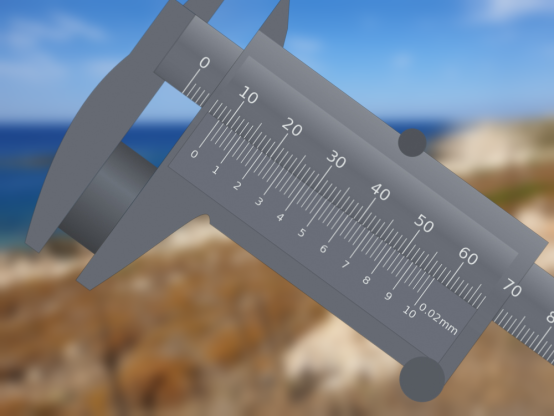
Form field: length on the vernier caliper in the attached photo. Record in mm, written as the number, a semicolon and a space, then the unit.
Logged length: 8.4; mm
